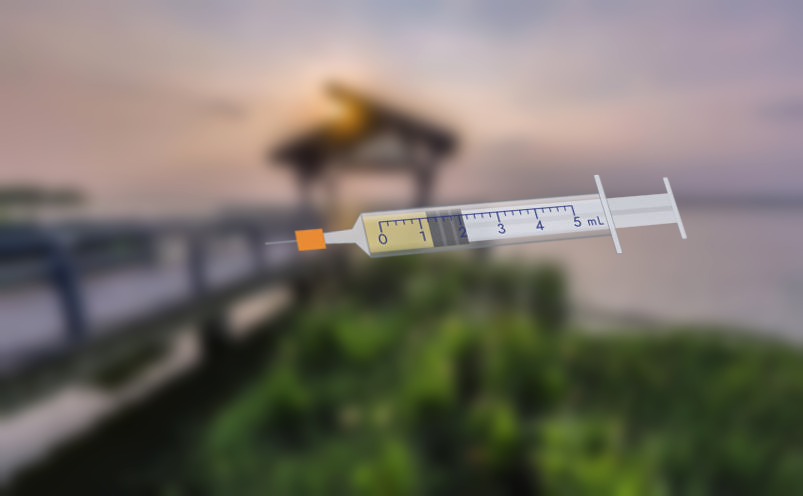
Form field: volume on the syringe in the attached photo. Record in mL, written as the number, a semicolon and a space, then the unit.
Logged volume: 1.2; mL
